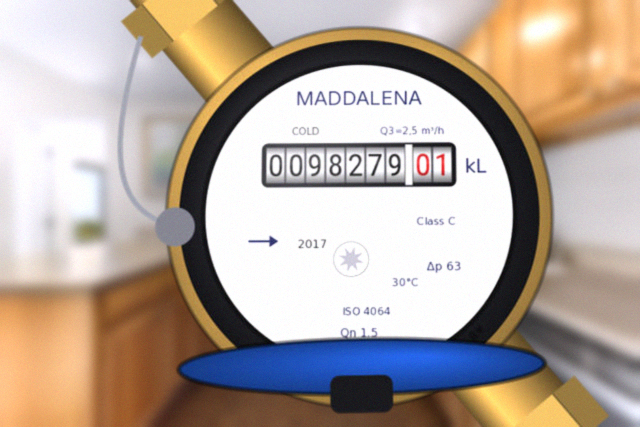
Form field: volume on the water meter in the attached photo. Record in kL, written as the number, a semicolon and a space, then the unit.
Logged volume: 98279.01; kL
